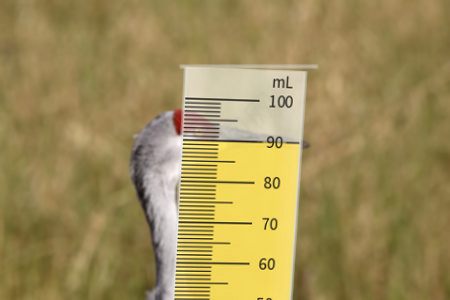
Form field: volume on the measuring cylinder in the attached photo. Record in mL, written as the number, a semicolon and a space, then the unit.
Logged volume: 90; mL
